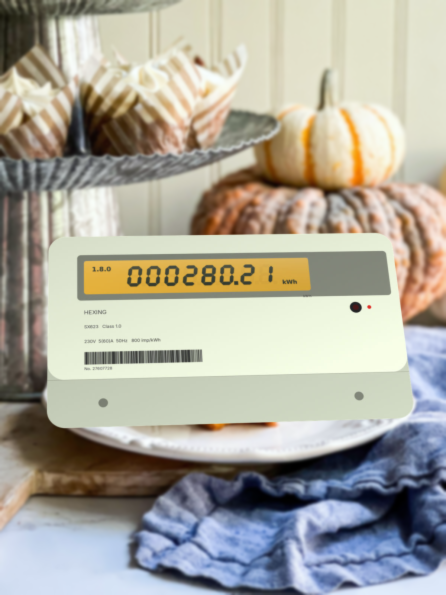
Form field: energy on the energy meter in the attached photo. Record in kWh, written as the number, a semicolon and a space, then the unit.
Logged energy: 280.21; kWh
